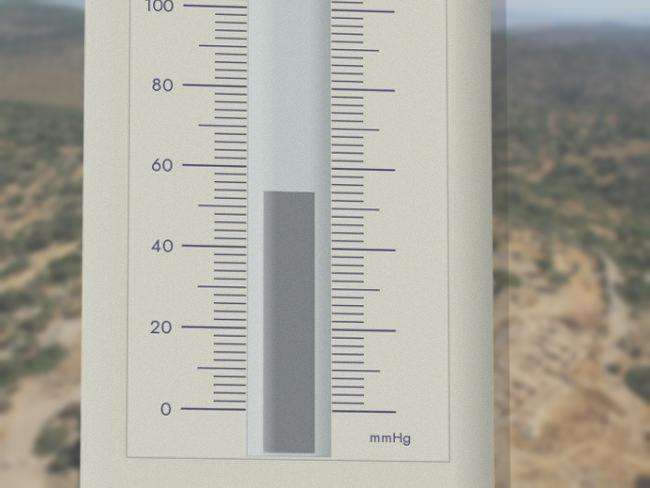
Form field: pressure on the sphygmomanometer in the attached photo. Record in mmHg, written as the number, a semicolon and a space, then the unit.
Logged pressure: 54; mmHg
